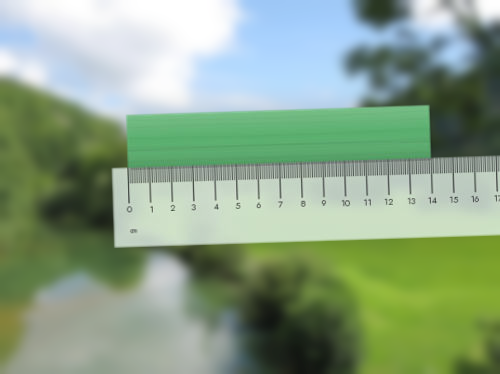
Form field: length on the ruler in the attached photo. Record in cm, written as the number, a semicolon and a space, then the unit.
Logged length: 14; cm
